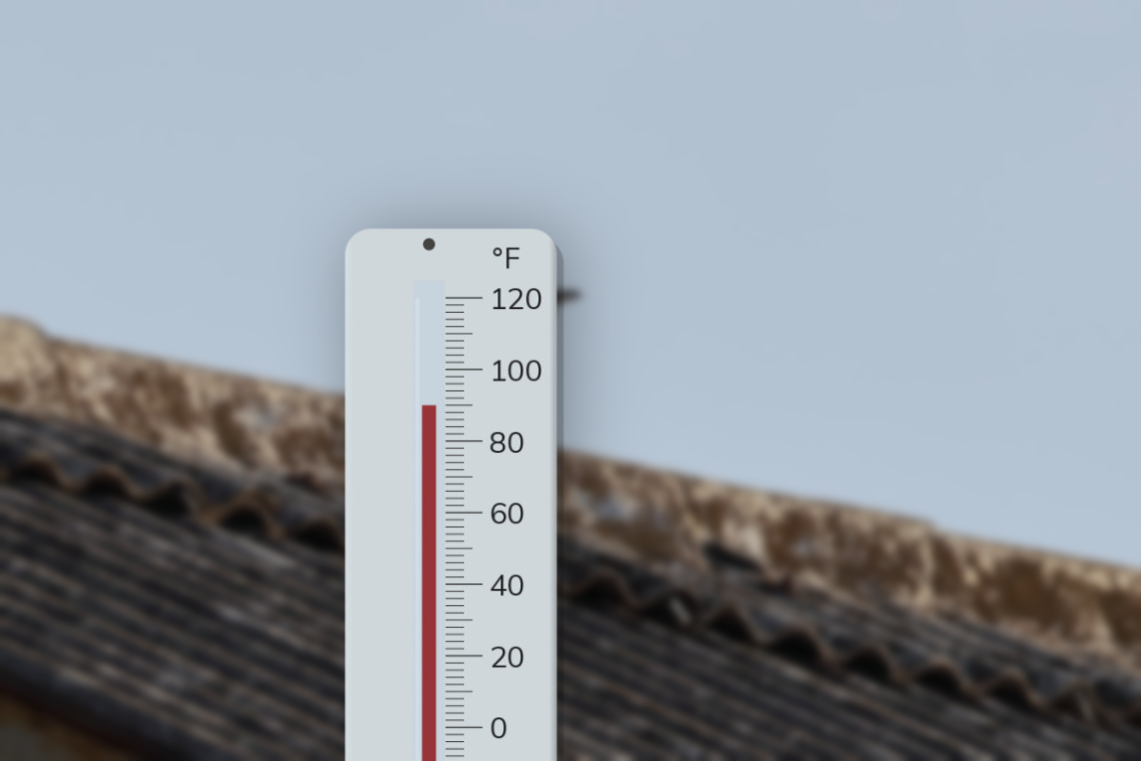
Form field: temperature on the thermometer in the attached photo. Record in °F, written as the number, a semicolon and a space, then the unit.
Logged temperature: 90; °F
